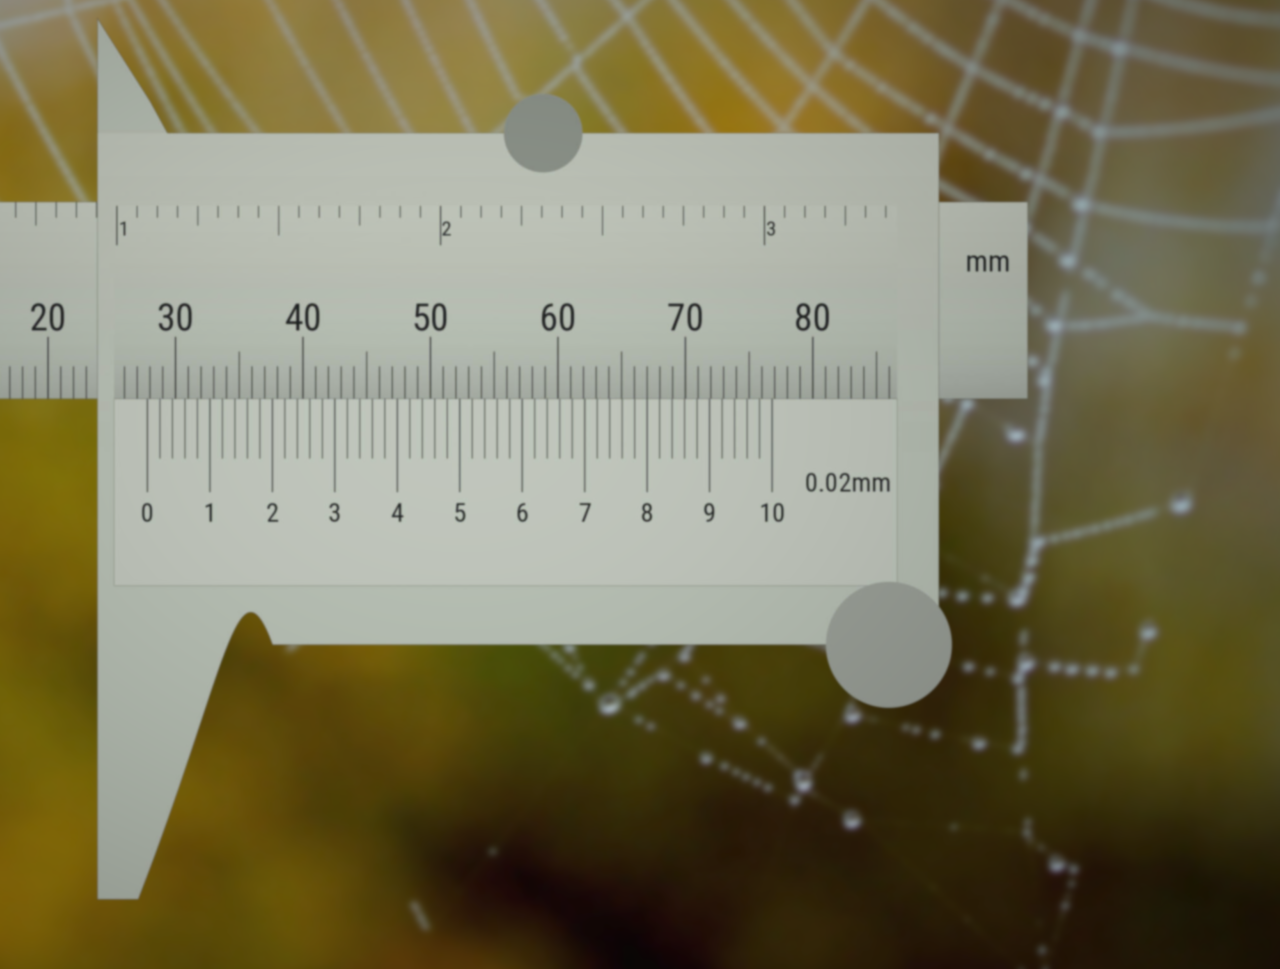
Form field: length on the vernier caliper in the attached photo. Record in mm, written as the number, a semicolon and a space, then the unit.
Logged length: 27.8; mm
